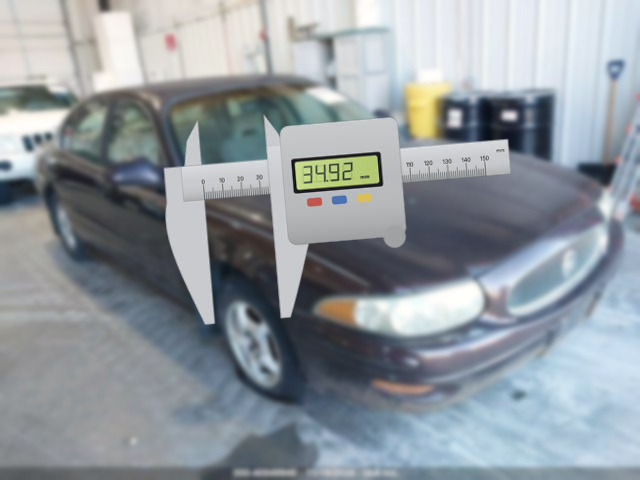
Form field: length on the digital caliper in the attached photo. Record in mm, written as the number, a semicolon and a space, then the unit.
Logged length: 34.92; mm
